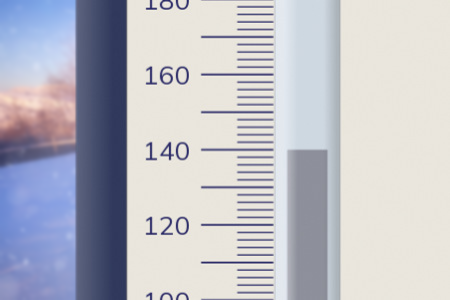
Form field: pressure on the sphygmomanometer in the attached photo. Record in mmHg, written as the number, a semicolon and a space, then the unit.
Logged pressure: 140; mmHg
